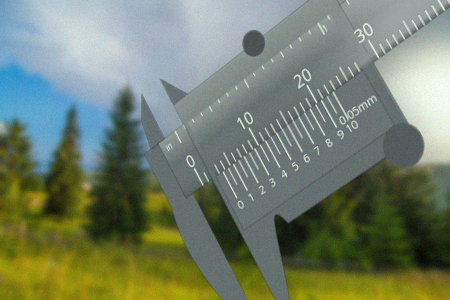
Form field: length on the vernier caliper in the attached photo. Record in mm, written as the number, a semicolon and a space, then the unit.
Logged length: 3.6; mm
